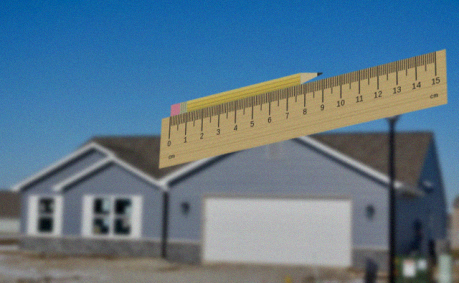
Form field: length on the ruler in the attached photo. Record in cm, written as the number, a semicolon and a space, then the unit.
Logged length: 9; cm
